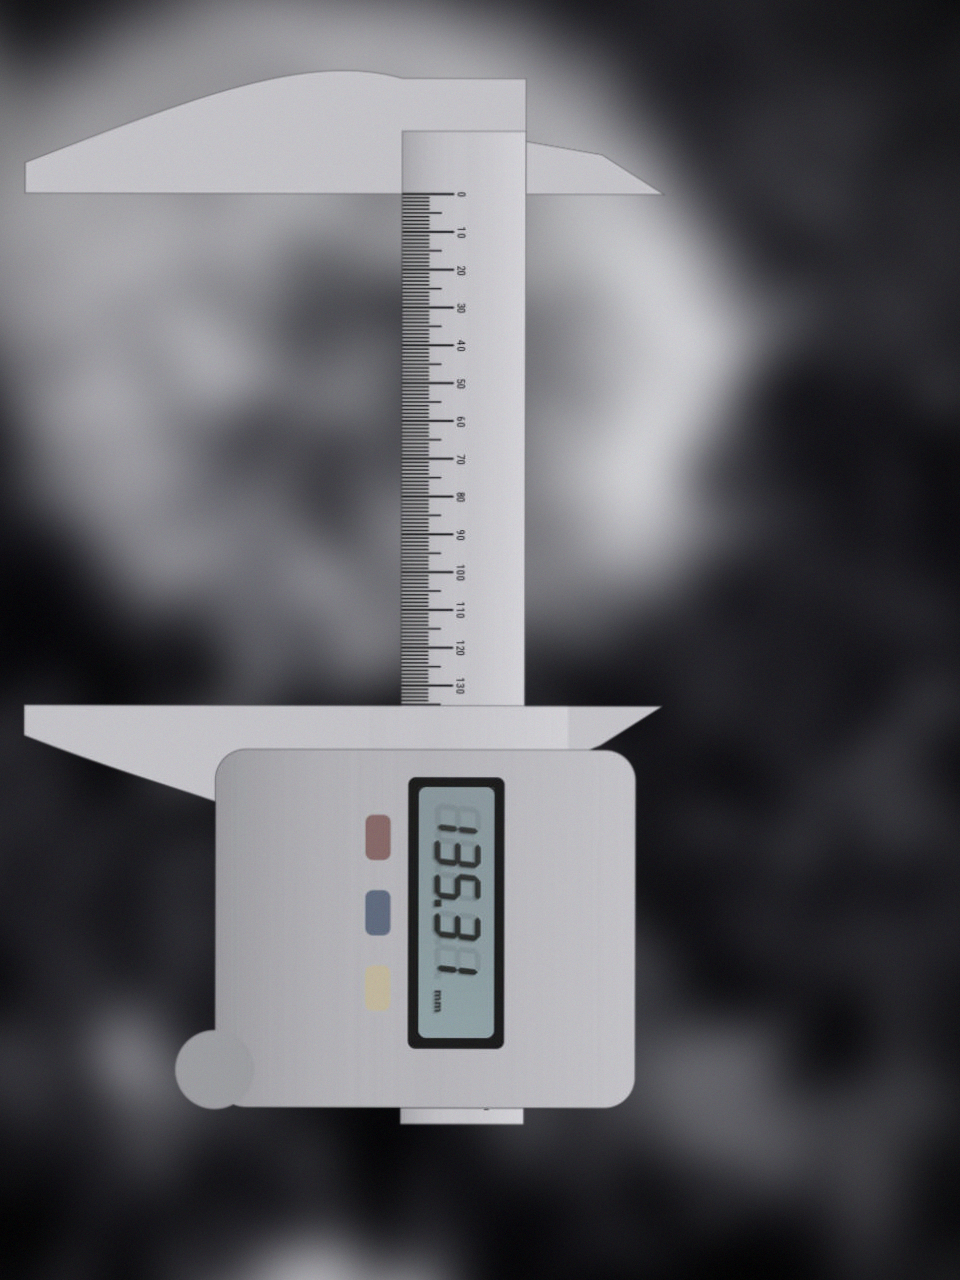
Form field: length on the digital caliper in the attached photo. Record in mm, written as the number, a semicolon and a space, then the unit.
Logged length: 135.31; mm
